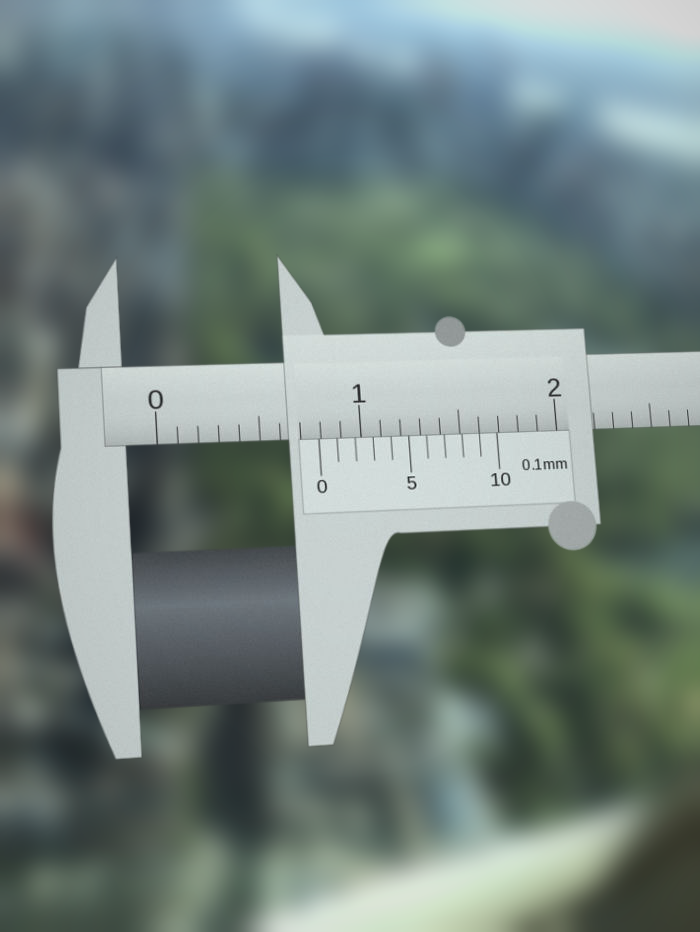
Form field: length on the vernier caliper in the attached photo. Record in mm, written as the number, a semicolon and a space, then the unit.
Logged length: 7.9; mm
